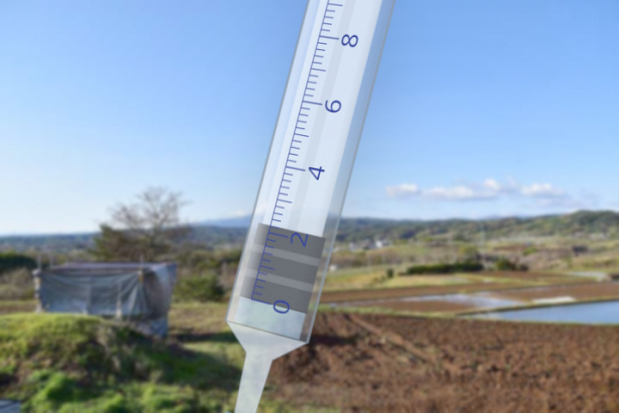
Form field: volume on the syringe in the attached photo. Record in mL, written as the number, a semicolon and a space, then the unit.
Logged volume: 0; mL
